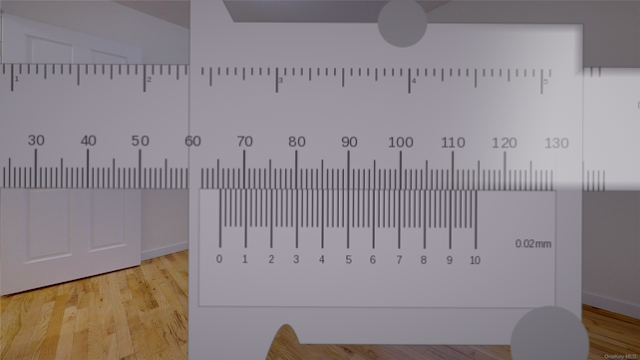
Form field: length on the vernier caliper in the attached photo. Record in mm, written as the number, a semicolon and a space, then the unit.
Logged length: 65.5; mm
